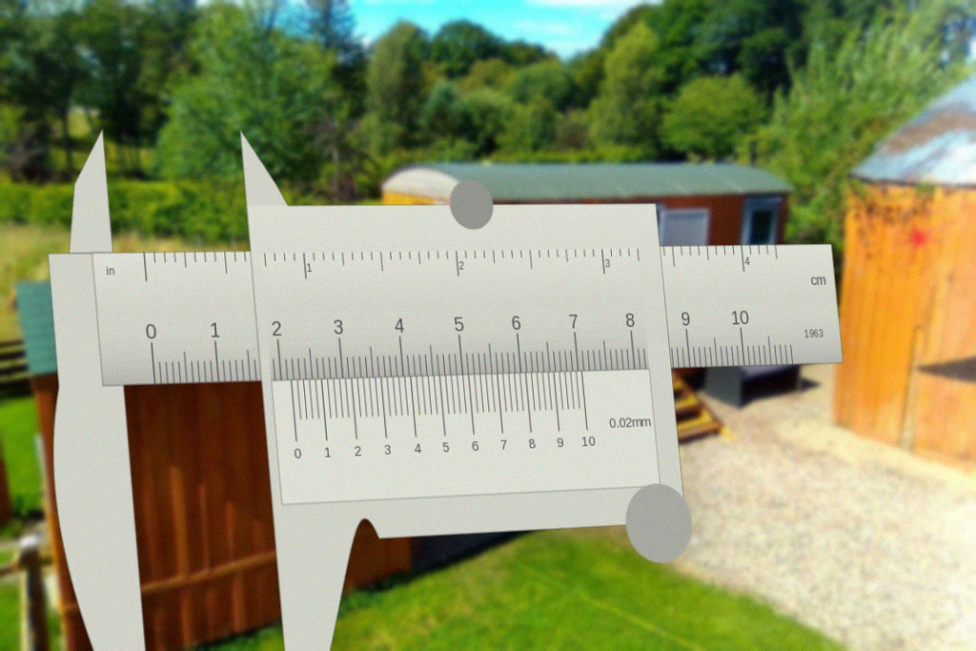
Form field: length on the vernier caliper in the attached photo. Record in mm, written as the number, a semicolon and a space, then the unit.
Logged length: 21.6; mm
